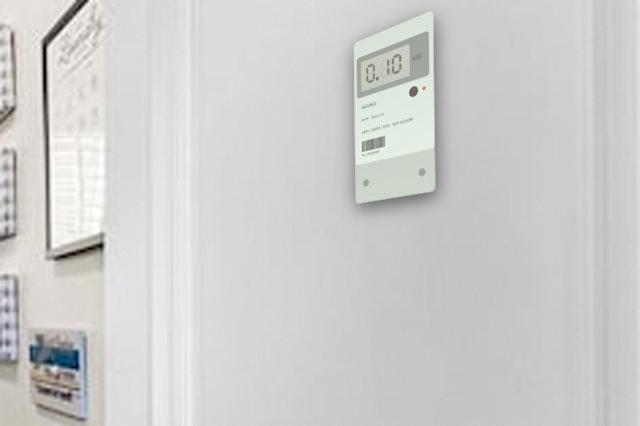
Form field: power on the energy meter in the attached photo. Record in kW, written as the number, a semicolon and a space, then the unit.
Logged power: 0.10; kW
